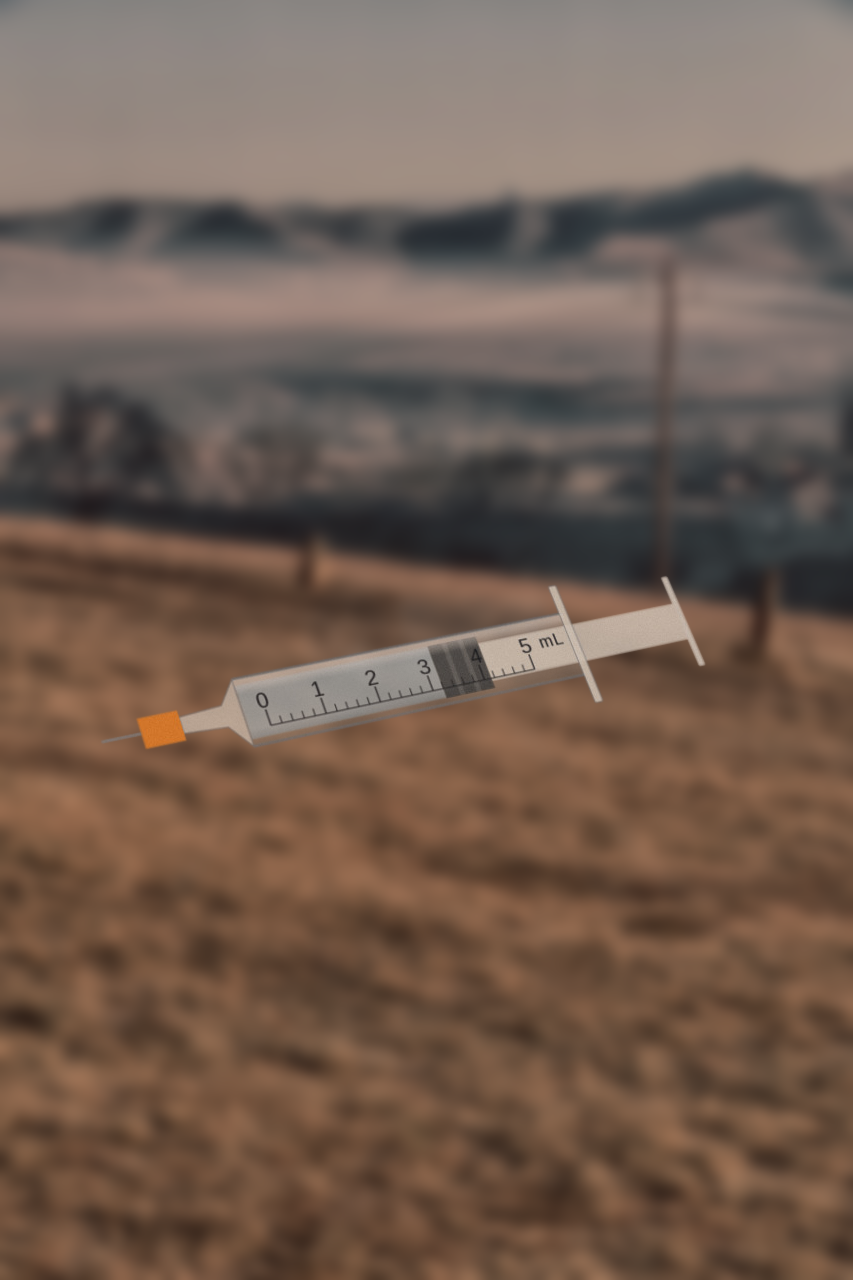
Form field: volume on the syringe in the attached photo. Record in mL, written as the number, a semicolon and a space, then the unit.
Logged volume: 3.2; mL
